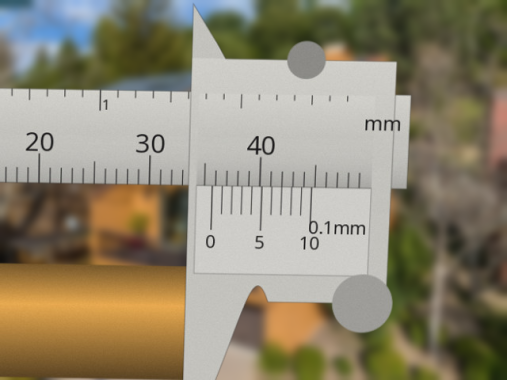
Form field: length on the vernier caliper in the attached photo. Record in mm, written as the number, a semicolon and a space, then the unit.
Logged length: 35.7; mm
